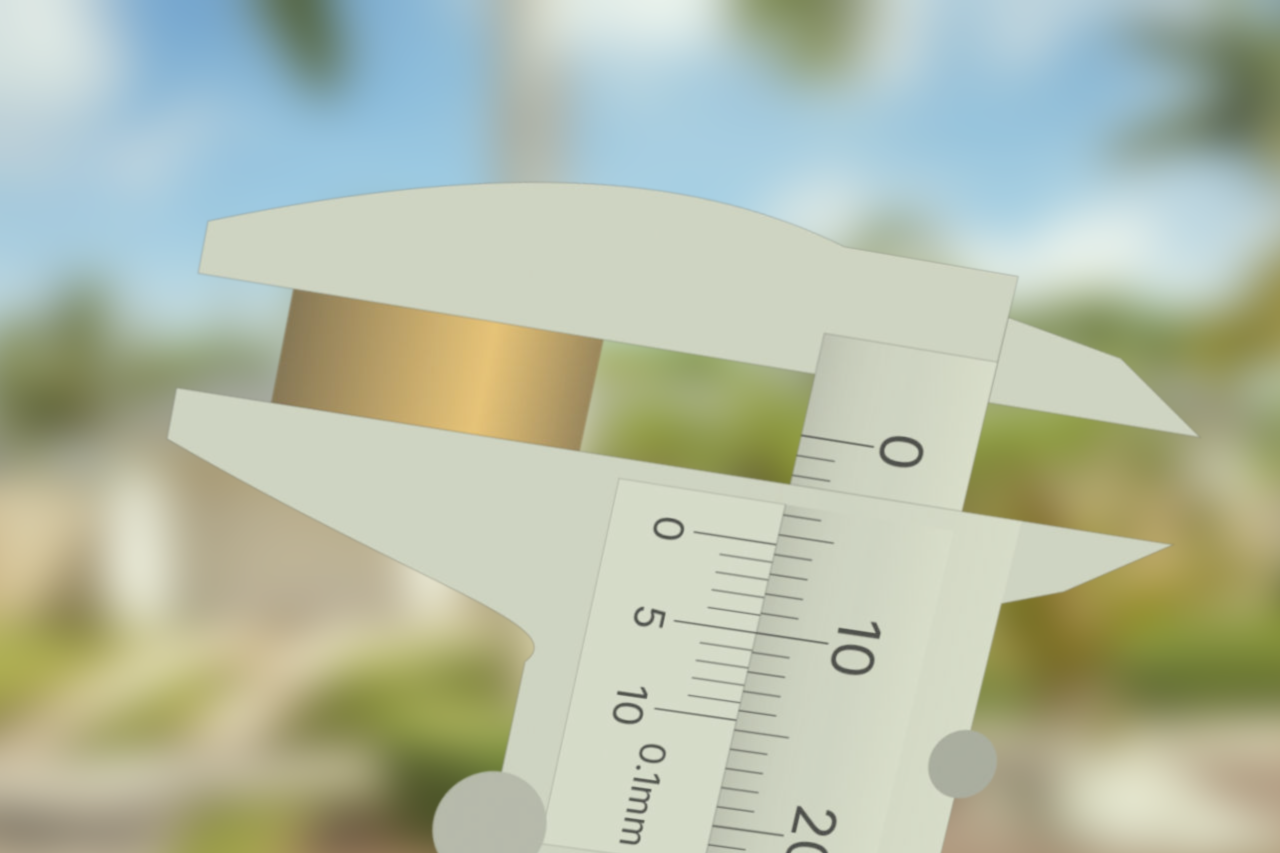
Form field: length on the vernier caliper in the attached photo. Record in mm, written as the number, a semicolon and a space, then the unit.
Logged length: 5.5; mm
